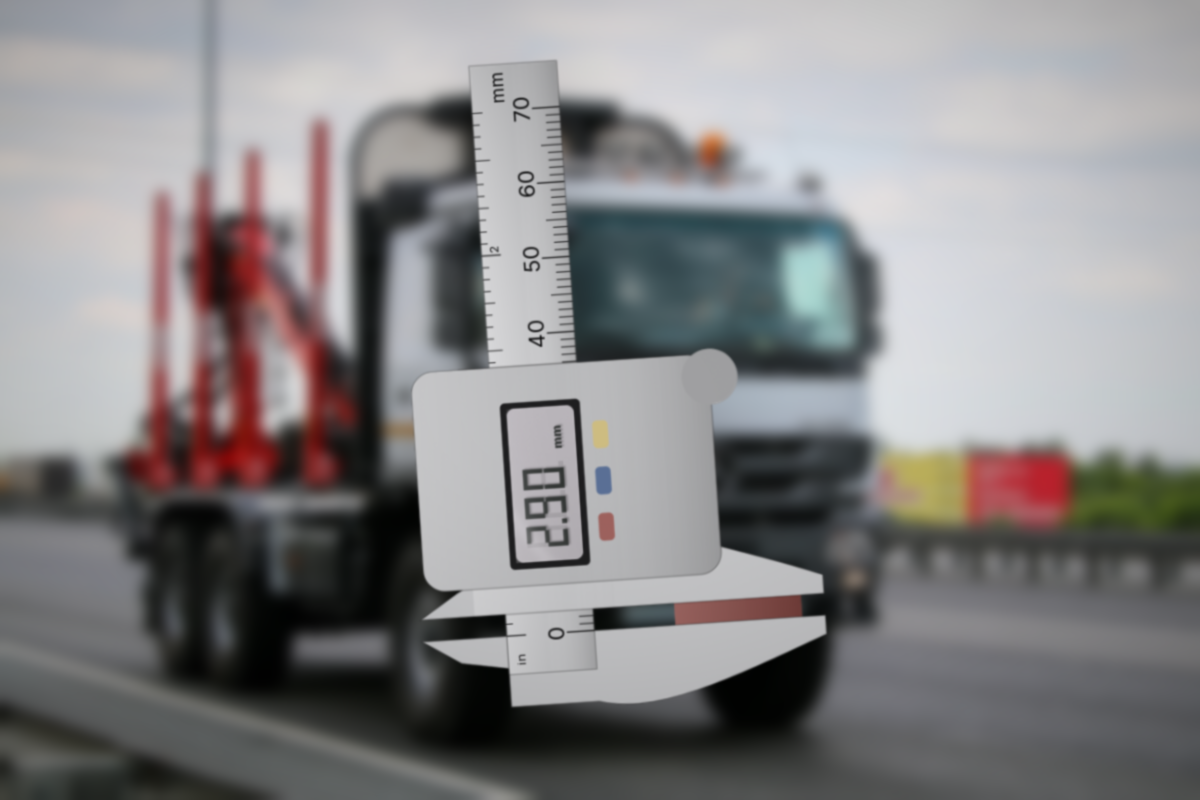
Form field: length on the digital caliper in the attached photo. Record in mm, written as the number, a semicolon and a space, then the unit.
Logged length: 2.90; mm
